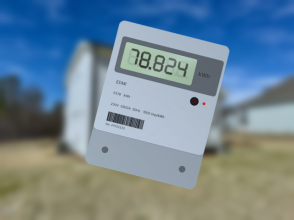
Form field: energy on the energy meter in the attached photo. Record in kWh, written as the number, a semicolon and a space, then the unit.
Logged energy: 78.824; kWh
